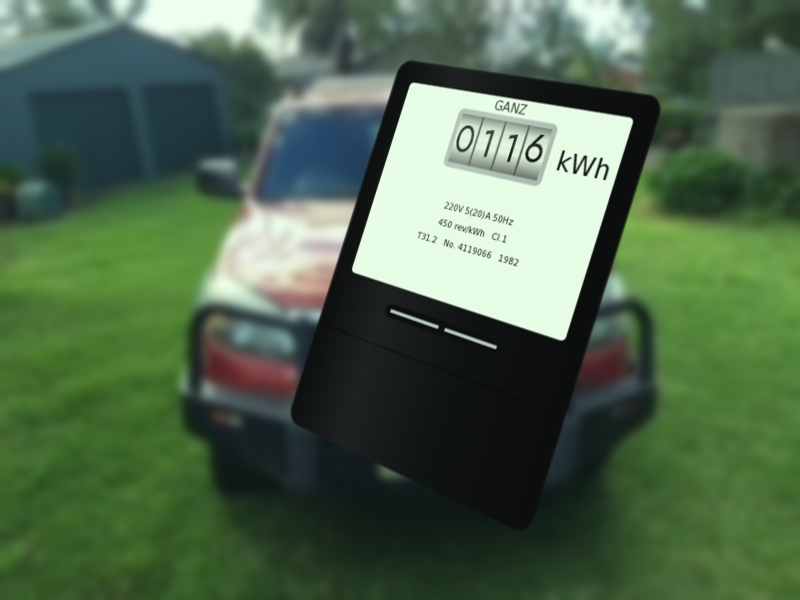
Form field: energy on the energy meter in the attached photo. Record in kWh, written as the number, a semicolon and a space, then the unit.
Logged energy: 116; kWh
